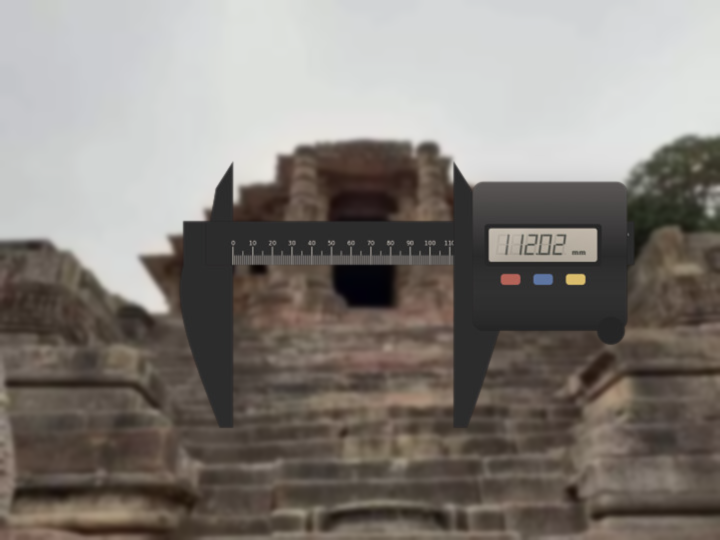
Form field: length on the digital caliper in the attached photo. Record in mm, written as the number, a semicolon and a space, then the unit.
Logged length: 112.02; mm
